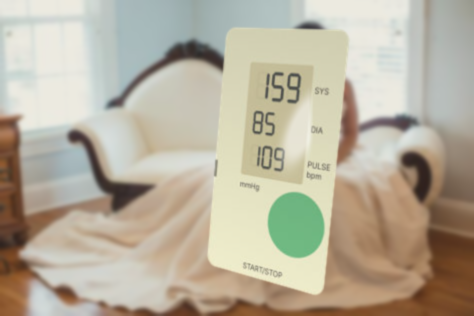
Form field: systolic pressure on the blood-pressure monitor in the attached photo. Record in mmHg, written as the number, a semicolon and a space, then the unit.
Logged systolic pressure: 159; mmHg
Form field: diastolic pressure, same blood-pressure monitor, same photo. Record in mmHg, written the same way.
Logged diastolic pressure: 85; mmHg
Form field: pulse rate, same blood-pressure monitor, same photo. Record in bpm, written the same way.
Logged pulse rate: 109; bpm
